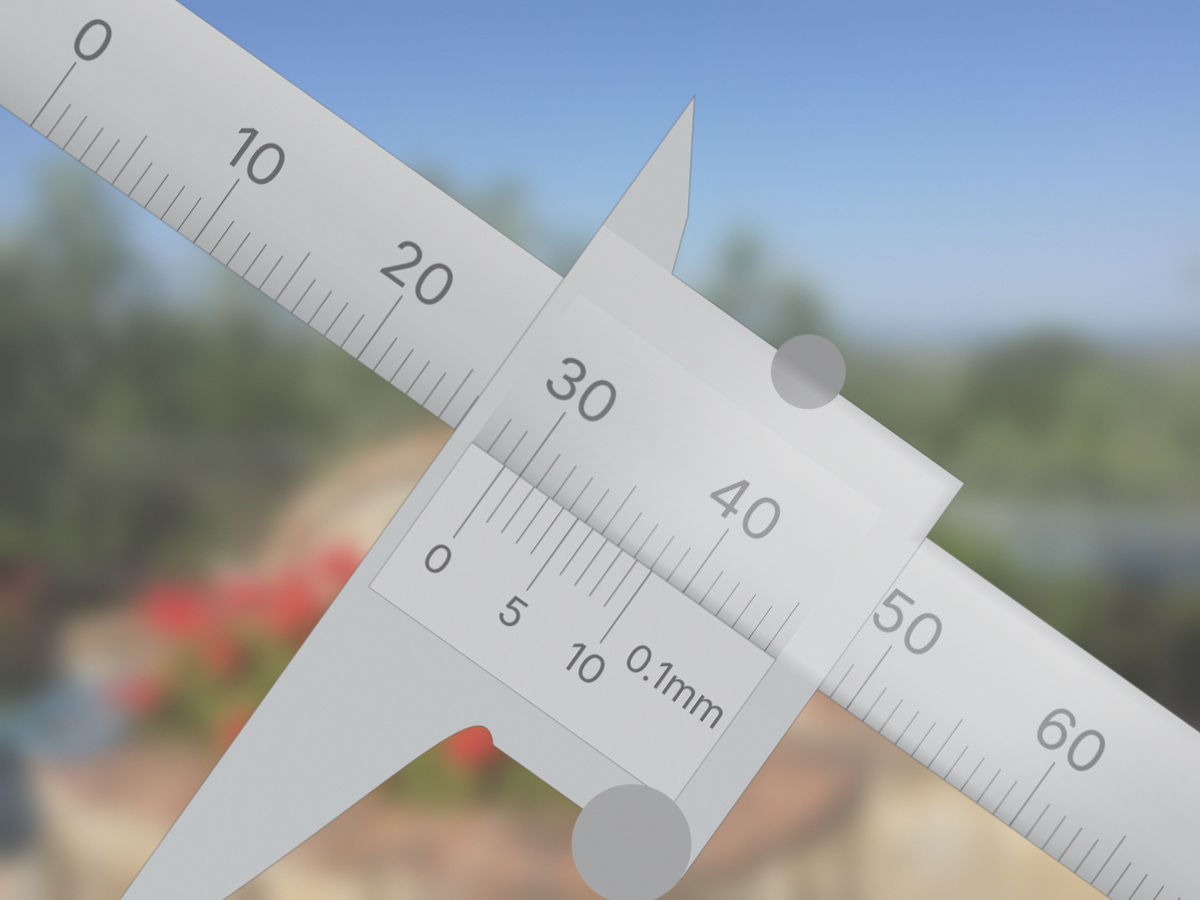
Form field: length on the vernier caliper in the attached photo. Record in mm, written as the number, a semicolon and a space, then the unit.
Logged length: 29.1; mm
